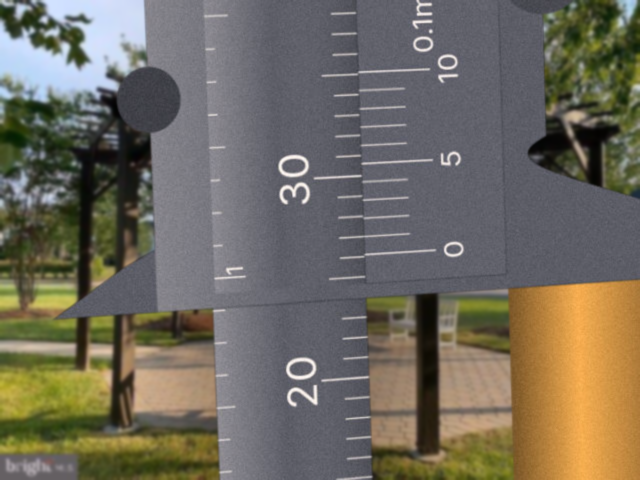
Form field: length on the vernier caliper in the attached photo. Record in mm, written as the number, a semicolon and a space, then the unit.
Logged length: 26.1; mm
